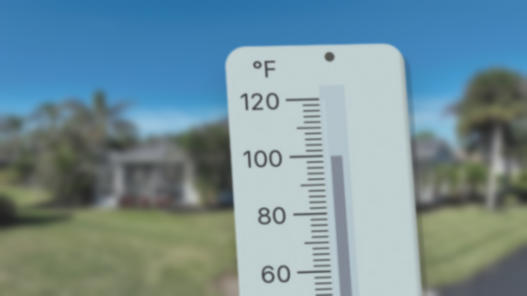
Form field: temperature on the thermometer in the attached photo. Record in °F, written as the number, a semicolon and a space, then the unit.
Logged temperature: 100; °F
